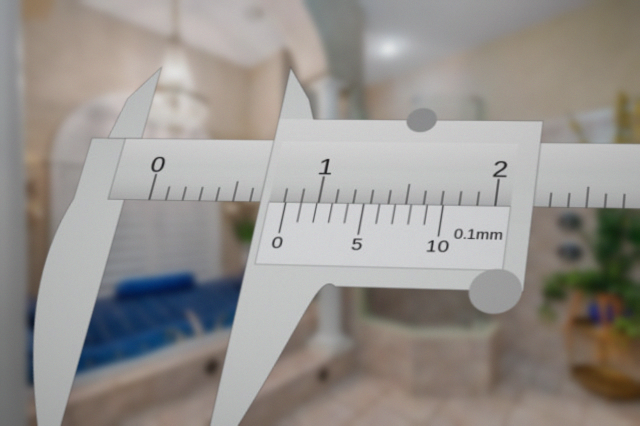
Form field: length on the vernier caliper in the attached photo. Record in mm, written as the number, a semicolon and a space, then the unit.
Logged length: 8.1; mm
